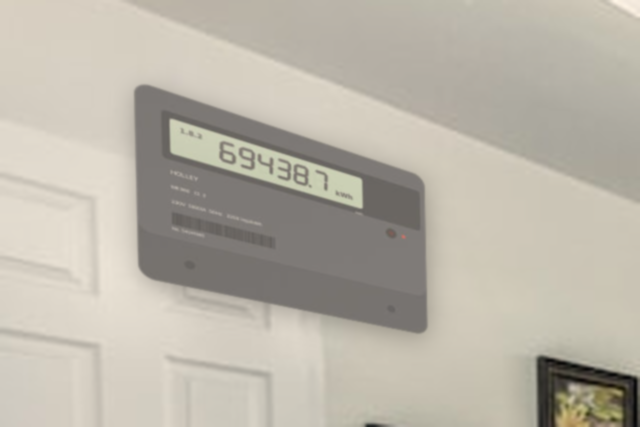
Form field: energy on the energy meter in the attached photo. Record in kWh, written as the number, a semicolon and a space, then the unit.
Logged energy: 69438.7; kWh
